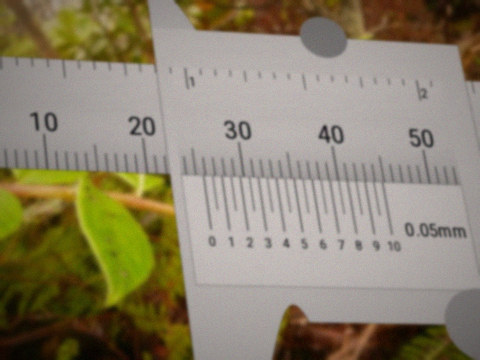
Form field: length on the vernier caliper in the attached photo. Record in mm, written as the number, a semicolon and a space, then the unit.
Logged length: 25.8; mm
